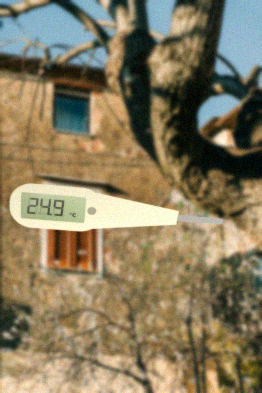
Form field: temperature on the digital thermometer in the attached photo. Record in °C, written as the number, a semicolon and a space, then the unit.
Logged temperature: 24.9; °C
